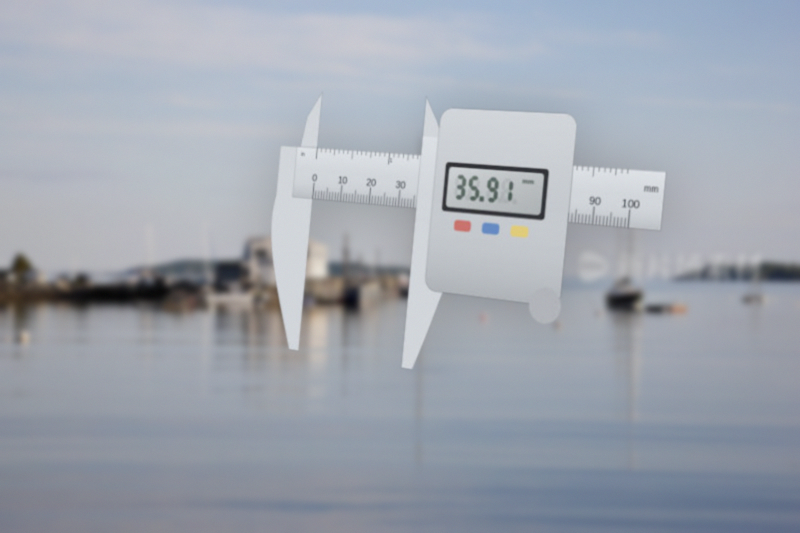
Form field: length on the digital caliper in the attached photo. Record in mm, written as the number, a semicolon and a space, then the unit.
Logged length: 35.91; mm
